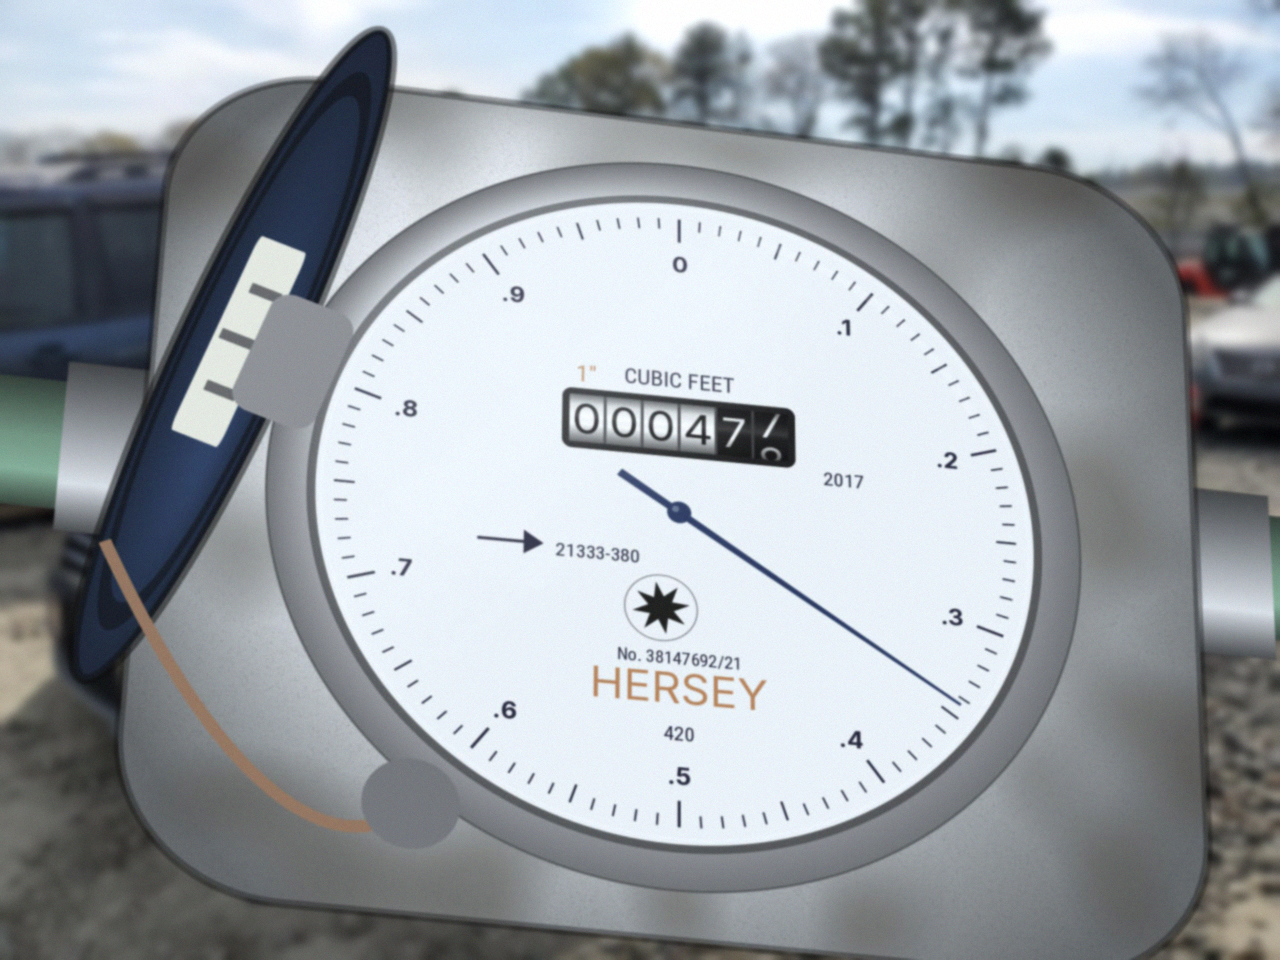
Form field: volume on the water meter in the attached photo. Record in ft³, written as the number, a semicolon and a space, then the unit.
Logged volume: 477.34; ft³
